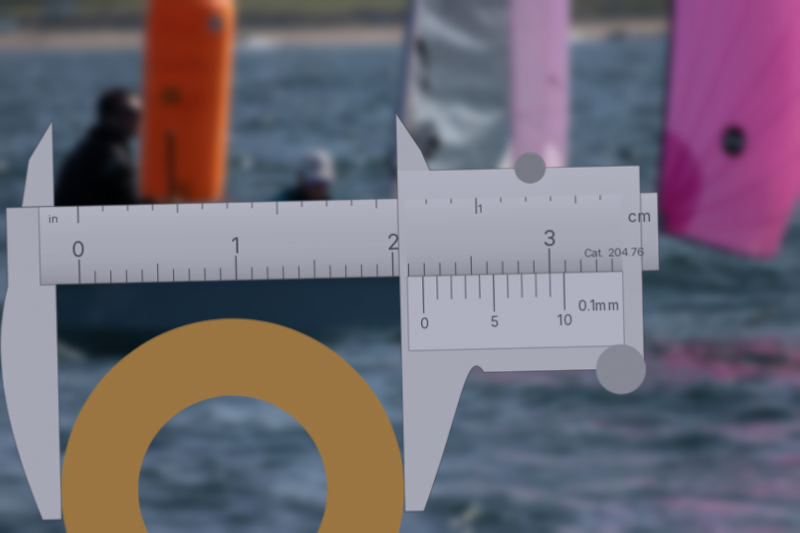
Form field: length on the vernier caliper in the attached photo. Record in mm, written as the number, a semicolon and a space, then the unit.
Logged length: 21.9; mm
